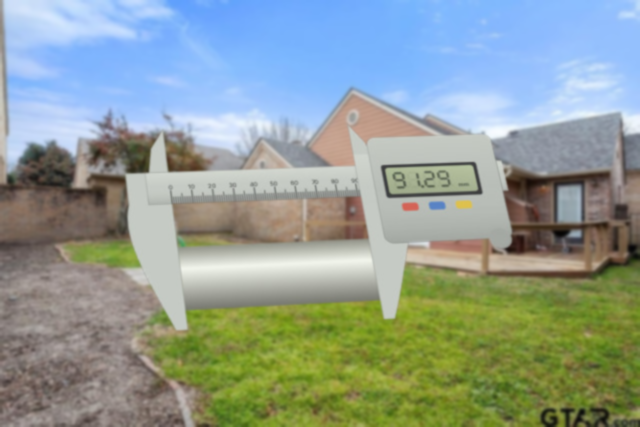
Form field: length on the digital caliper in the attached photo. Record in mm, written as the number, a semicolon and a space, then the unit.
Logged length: 91.29; mm
